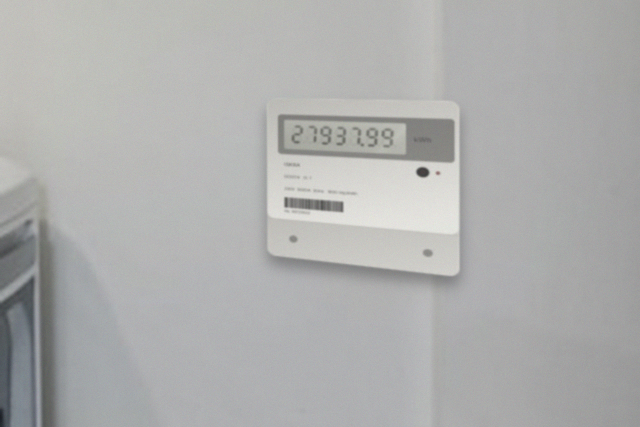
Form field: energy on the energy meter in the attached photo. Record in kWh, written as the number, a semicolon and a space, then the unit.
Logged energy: 27937.99; kWh
